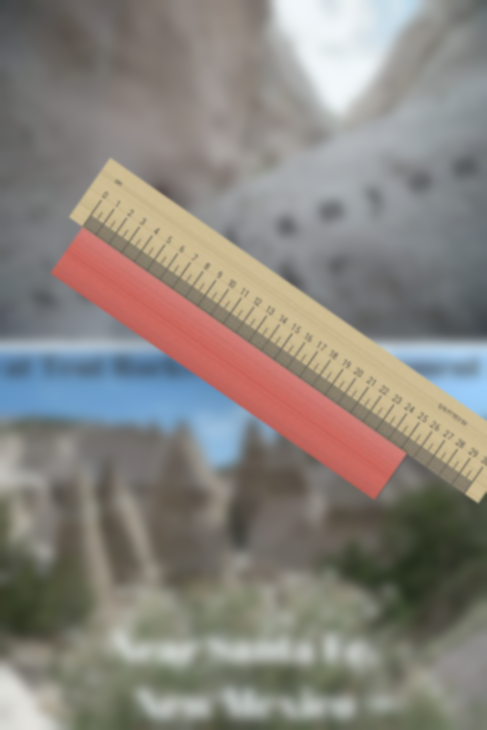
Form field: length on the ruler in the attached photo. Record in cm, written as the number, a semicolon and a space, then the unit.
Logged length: 25.5; cm
